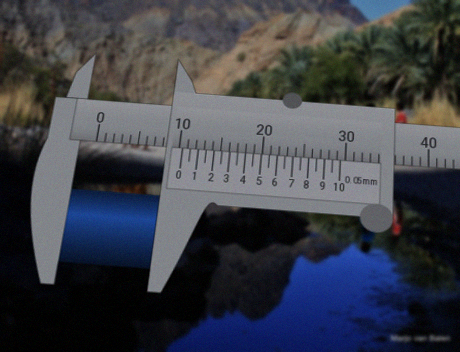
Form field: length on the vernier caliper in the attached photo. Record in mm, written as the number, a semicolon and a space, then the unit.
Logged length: 10.4; mm
